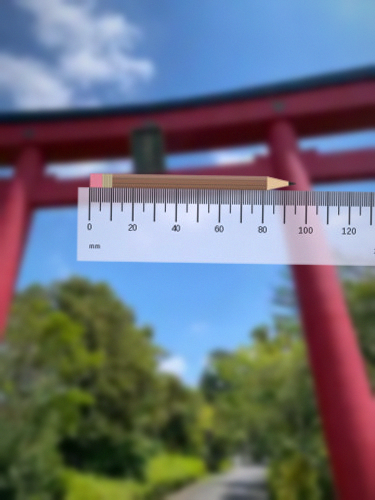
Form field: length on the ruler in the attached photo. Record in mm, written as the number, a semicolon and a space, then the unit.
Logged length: 95; mm
